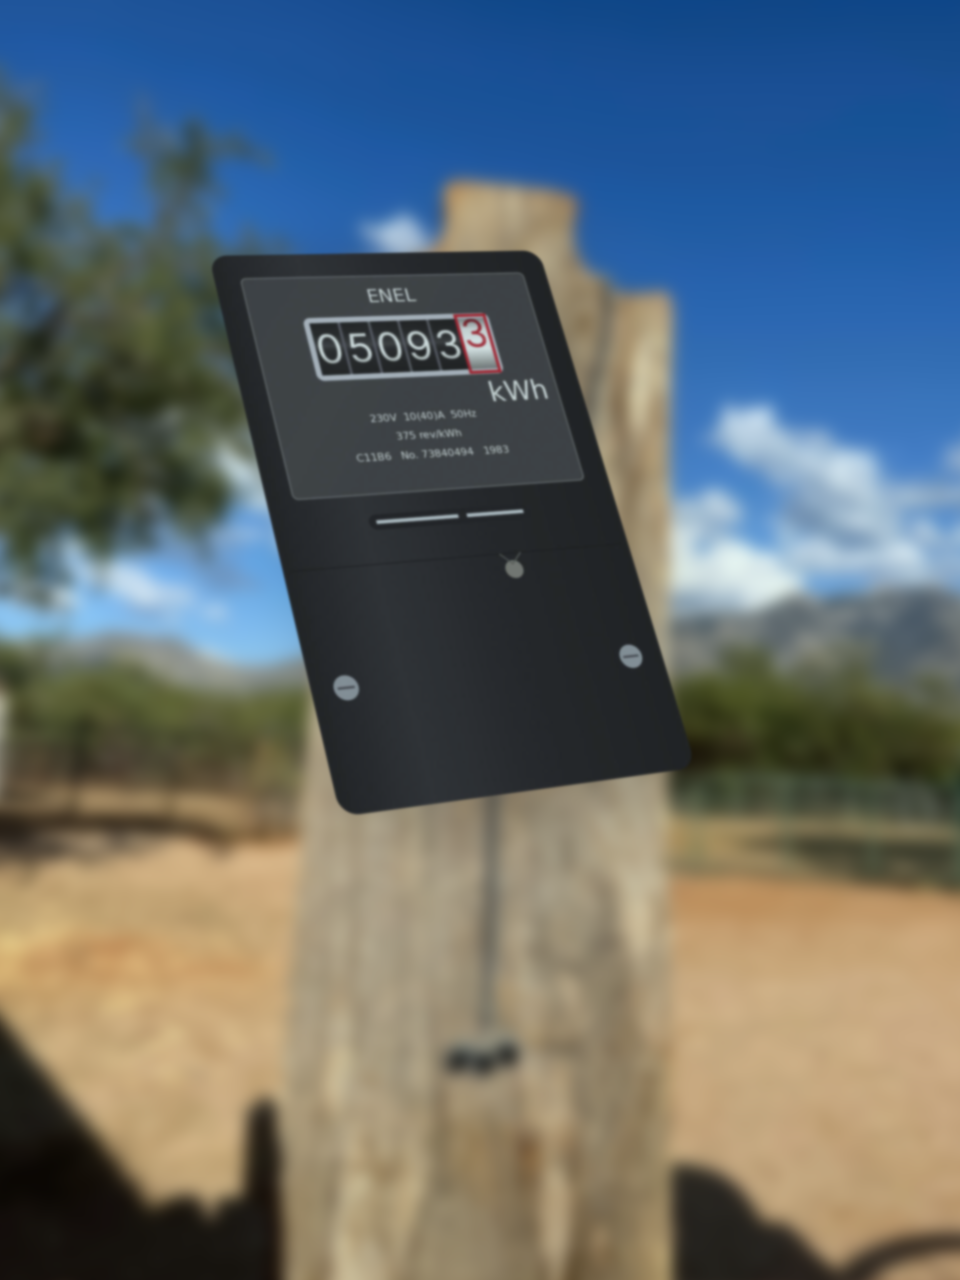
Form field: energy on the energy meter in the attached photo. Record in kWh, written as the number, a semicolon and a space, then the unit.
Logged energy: 5093.3; kWh
